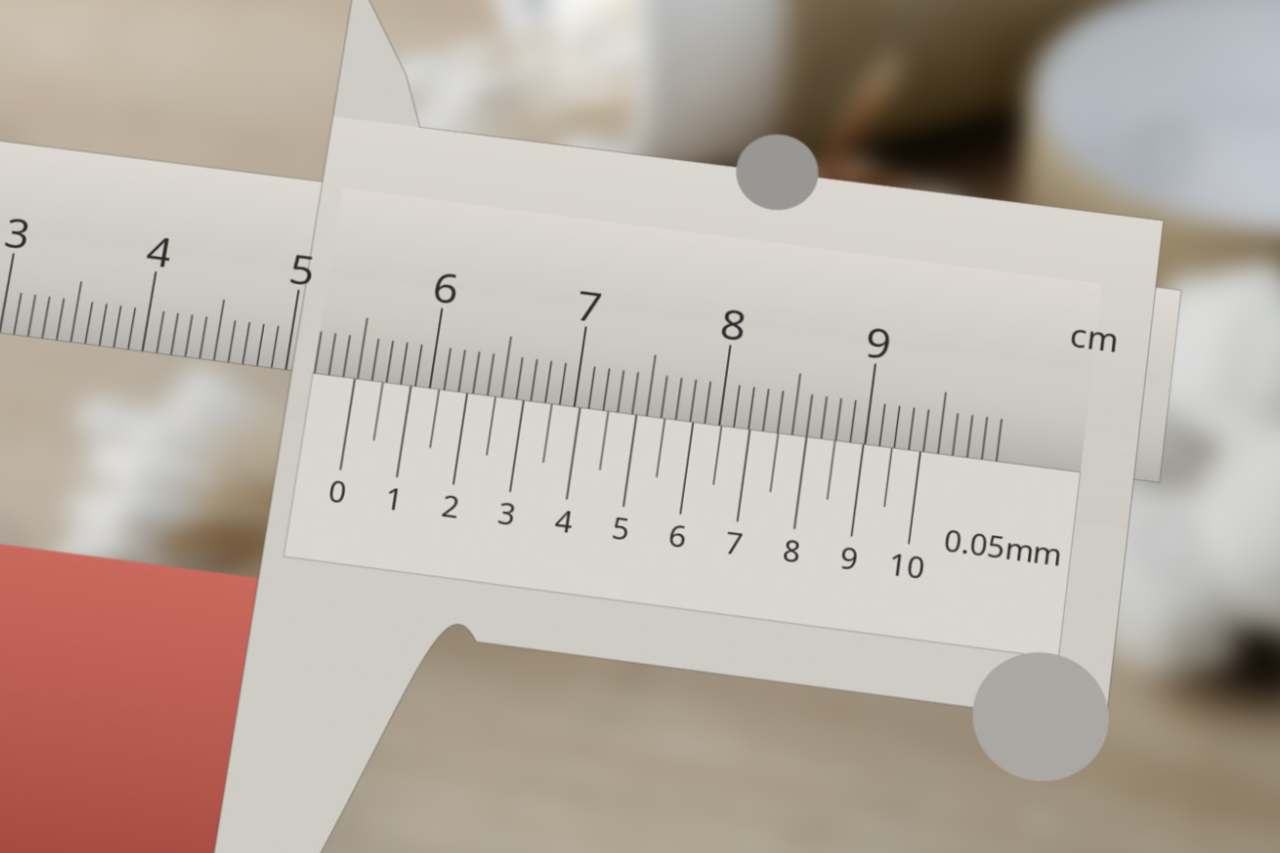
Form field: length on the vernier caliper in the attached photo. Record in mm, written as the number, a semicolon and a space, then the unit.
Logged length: 54.8; mm
